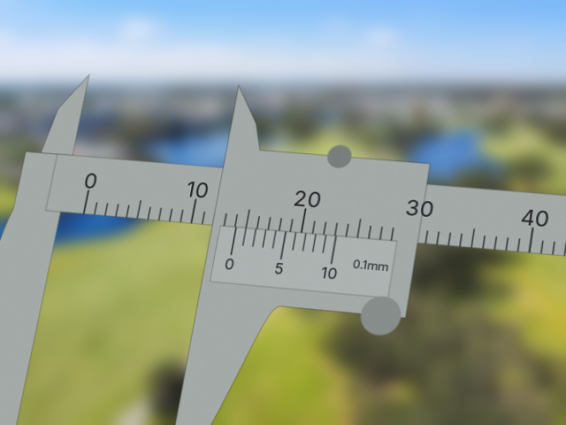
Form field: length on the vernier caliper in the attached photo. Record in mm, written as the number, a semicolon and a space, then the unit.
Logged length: 14.1; mm
